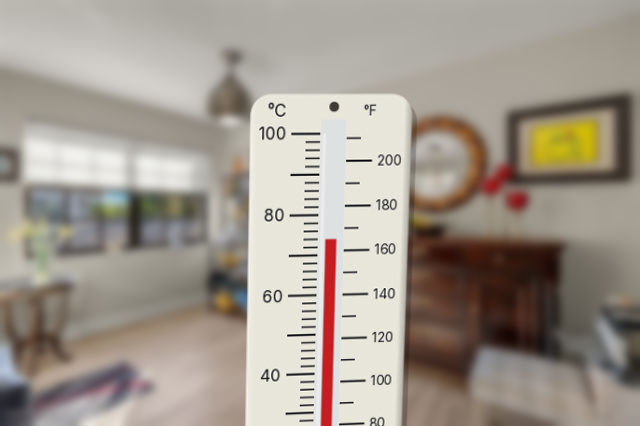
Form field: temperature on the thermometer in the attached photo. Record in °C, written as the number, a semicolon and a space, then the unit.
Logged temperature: 74; °C
